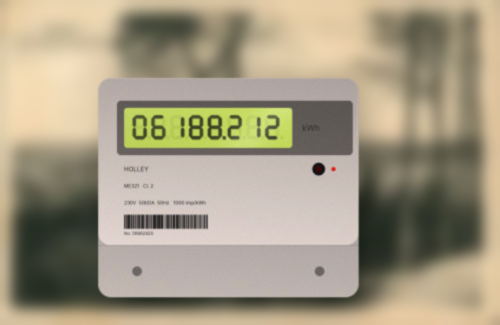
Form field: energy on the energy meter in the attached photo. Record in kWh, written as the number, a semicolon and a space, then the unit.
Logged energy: 6188.212; kWh
